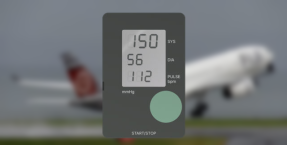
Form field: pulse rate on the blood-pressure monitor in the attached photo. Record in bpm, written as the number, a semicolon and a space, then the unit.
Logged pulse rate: 112; bpm
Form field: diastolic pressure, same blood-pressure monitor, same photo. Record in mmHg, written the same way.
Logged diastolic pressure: 56; mmHg
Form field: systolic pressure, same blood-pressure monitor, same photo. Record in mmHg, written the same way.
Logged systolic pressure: 150; mmHg
